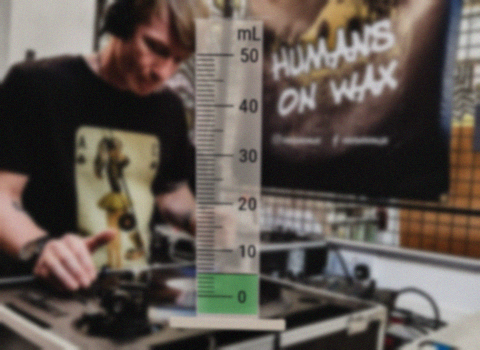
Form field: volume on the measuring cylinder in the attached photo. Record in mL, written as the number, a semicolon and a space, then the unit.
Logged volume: 5; mL
